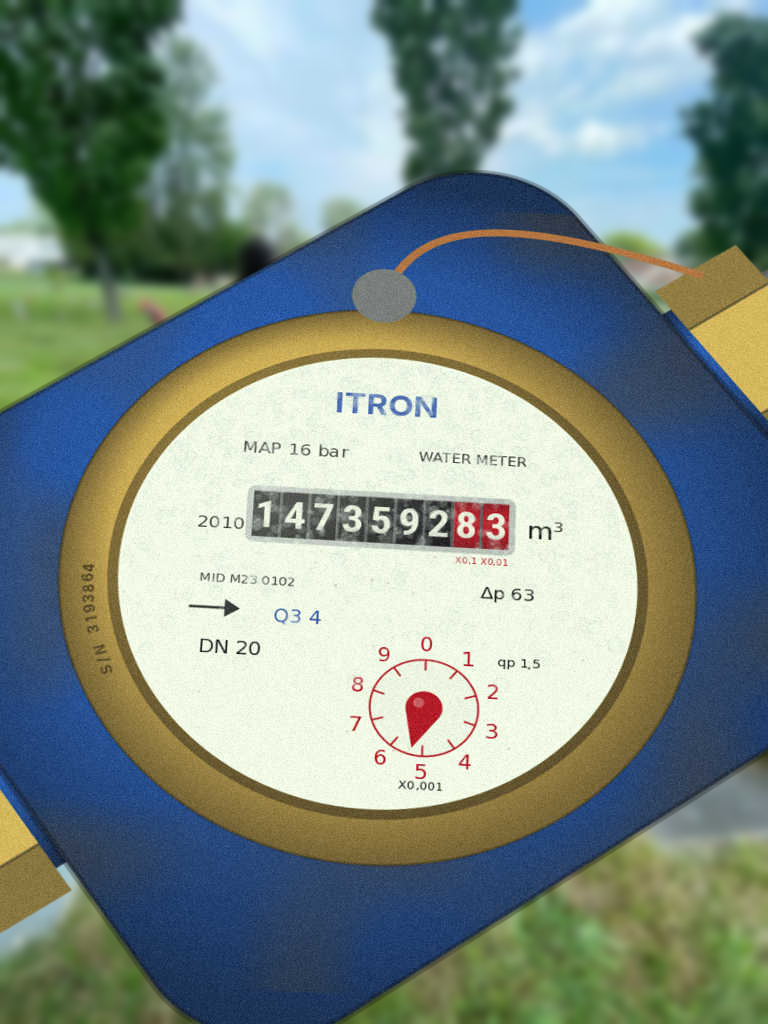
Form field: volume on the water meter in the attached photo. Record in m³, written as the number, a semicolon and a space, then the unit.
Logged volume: 1473592.835; m³
